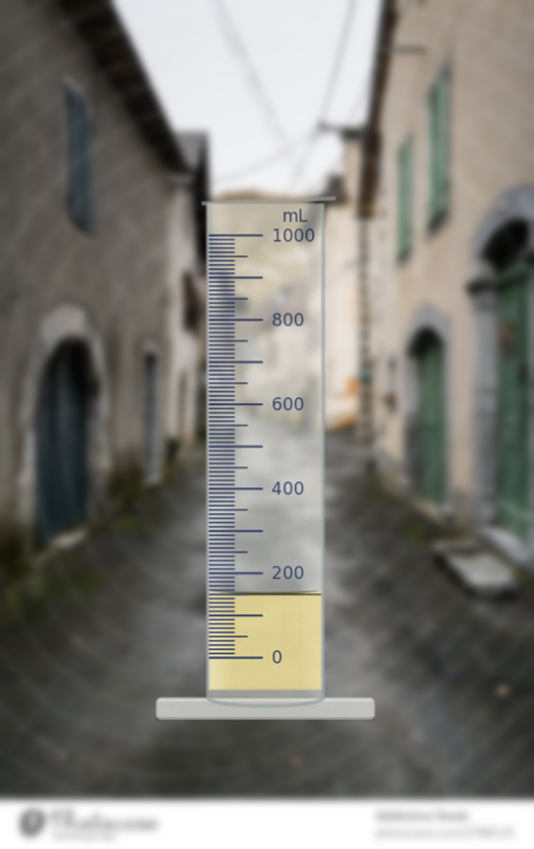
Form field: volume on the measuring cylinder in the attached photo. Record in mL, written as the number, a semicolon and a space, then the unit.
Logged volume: 150; mL
